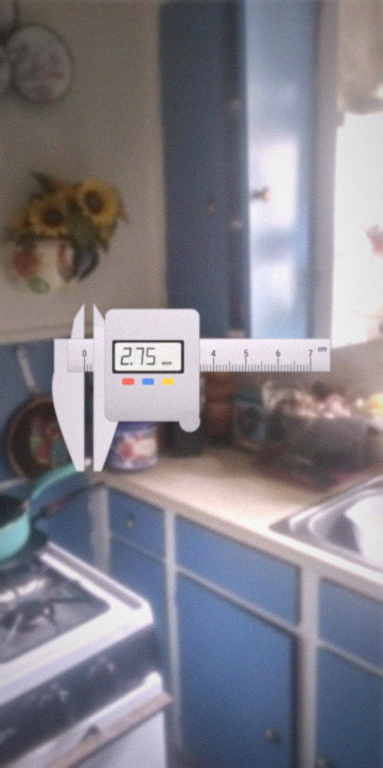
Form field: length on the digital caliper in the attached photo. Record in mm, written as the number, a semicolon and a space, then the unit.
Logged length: 2.75; mm
